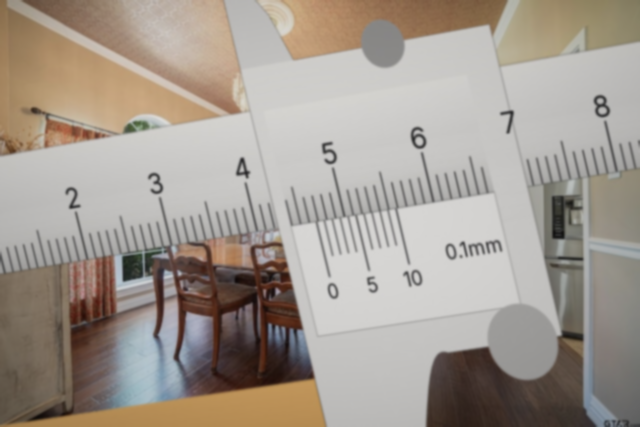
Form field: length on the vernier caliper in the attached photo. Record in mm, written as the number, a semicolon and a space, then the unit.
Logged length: 46.8; mm
